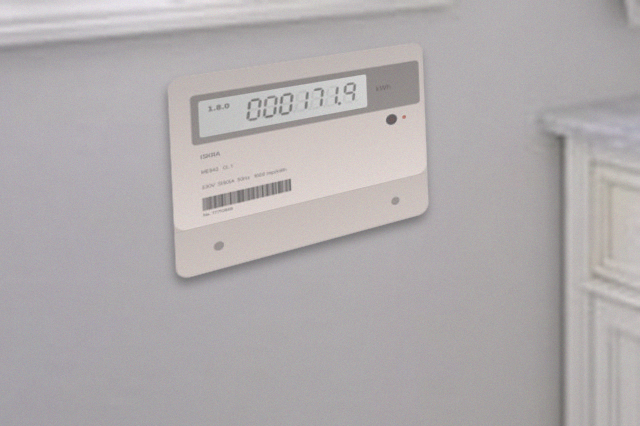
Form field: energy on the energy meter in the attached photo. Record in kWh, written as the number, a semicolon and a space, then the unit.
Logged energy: 171.9; kWh
